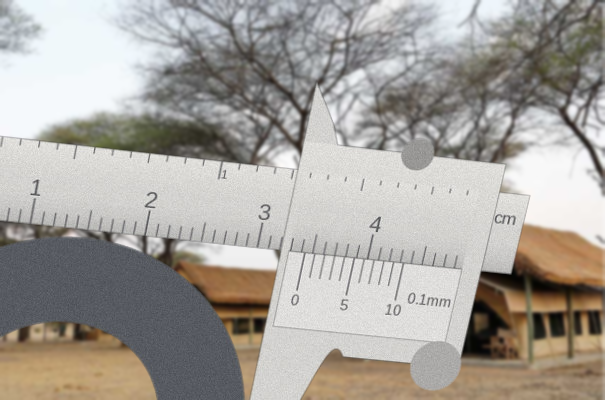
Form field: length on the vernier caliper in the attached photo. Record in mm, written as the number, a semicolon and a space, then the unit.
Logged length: 34.3; mm
